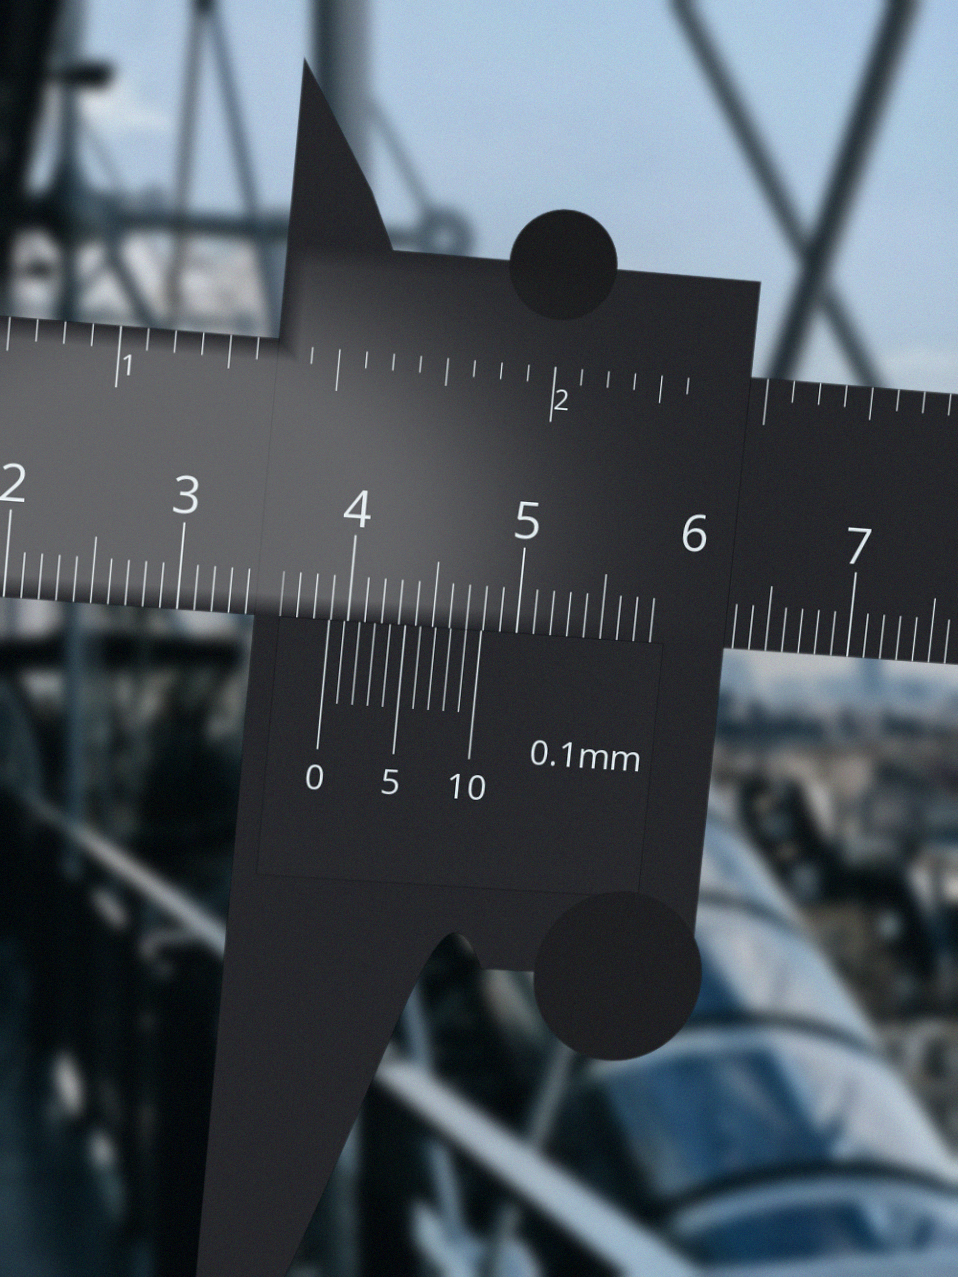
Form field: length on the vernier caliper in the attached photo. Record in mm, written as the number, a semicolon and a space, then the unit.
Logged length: 38.9; mm
